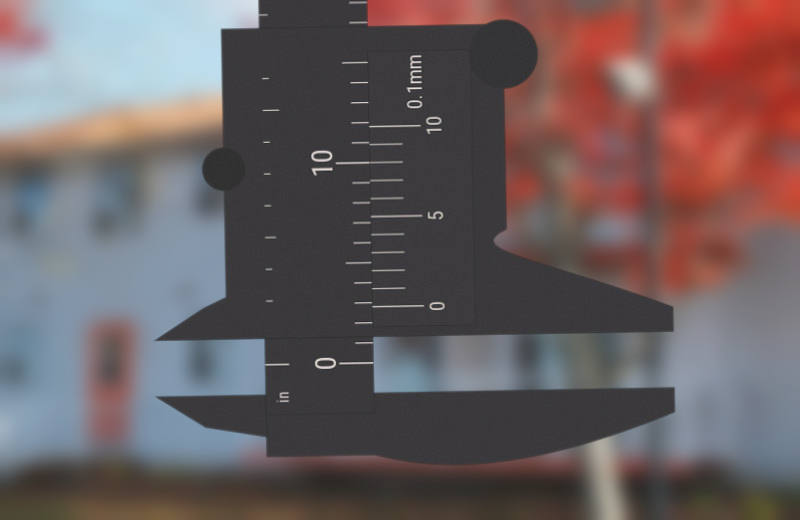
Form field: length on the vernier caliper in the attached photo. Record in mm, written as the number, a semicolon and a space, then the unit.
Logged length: 2.8; mm
